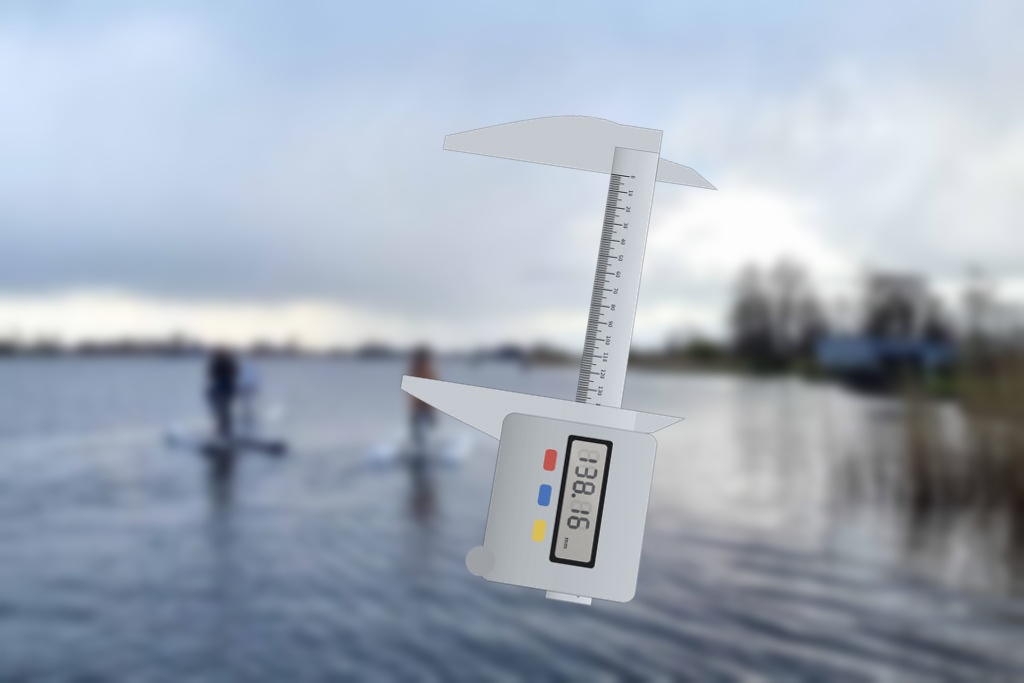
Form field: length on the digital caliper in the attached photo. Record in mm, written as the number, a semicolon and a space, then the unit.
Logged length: 138.16; mm
